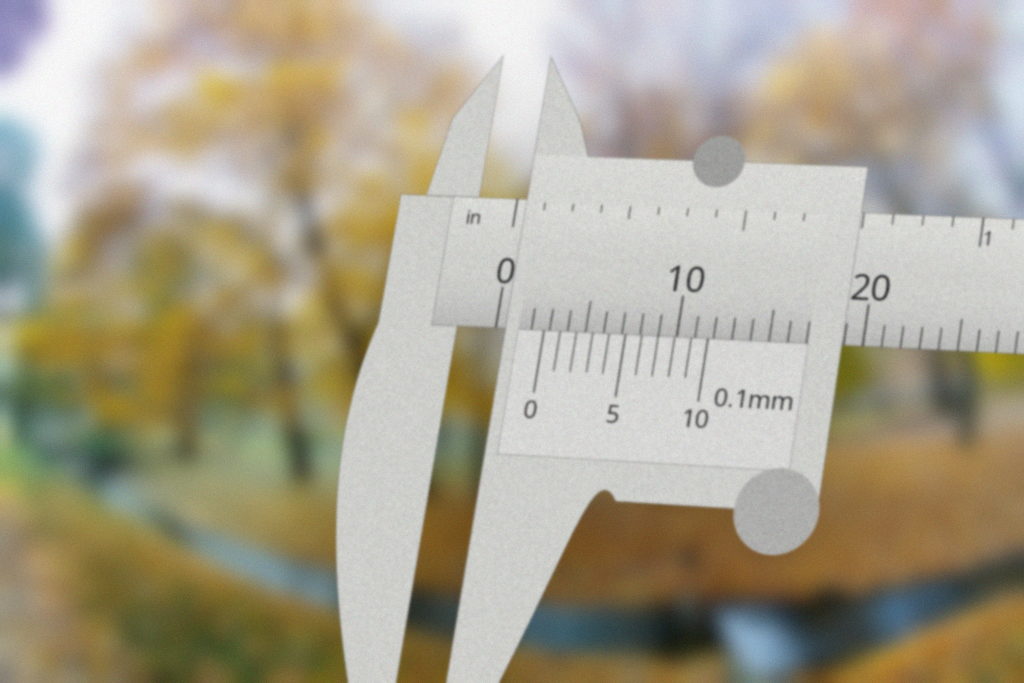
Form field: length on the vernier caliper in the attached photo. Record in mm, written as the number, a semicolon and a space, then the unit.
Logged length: 2.7; mm
